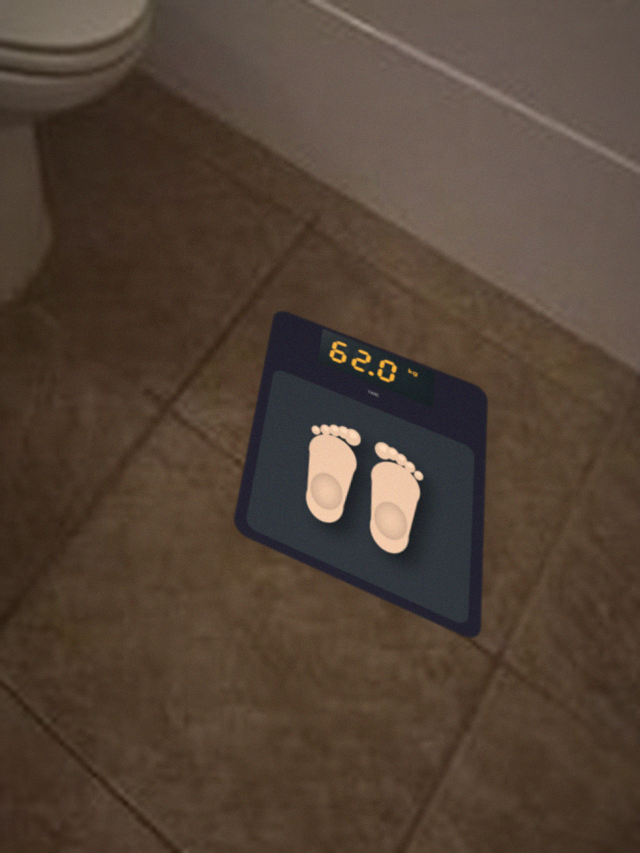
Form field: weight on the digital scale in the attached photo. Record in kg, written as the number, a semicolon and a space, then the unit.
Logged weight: 62.0; kg
